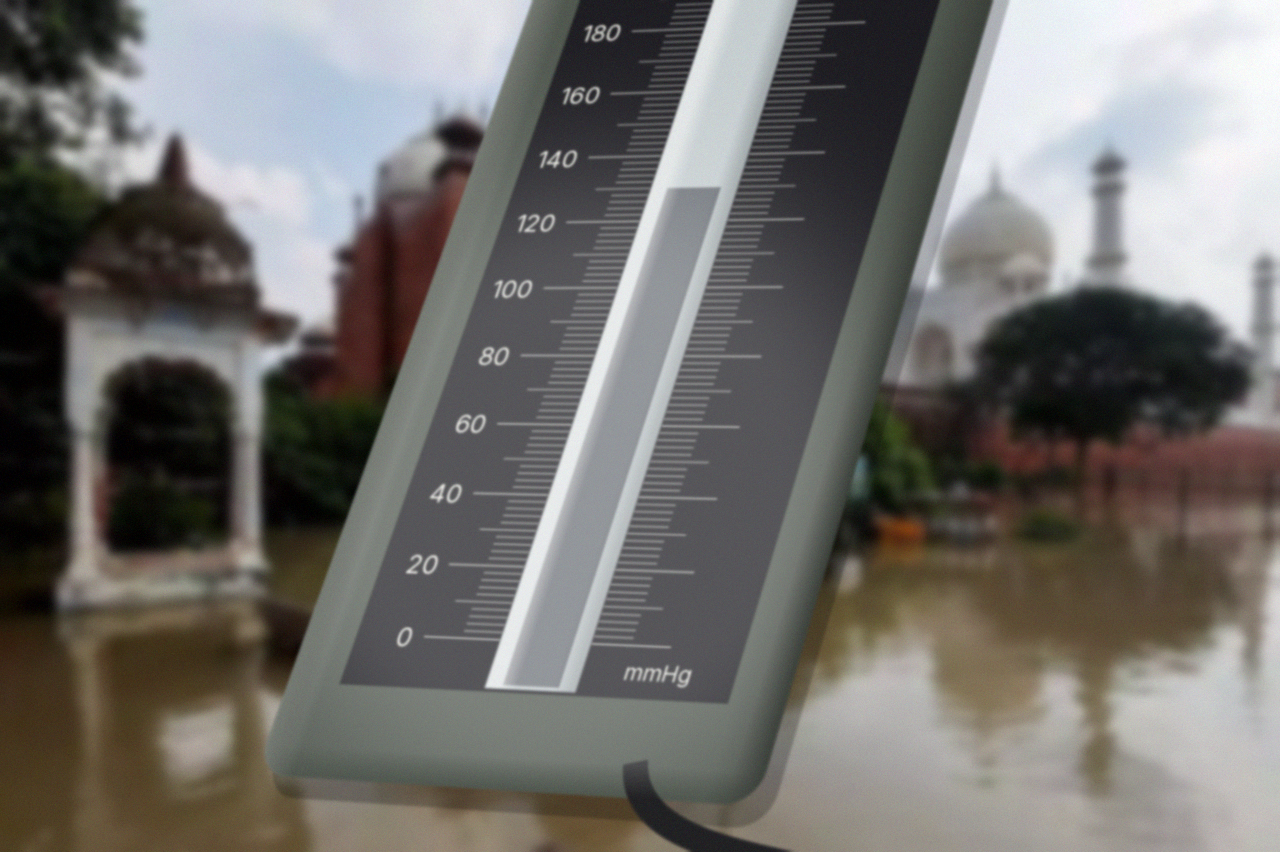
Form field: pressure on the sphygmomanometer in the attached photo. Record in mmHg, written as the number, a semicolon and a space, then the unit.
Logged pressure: 130; mmHg
